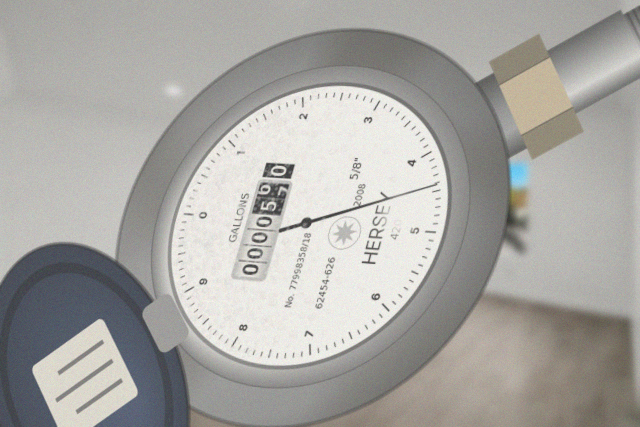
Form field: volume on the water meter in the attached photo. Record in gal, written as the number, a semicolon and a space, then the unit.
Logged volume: 564.4; gal
